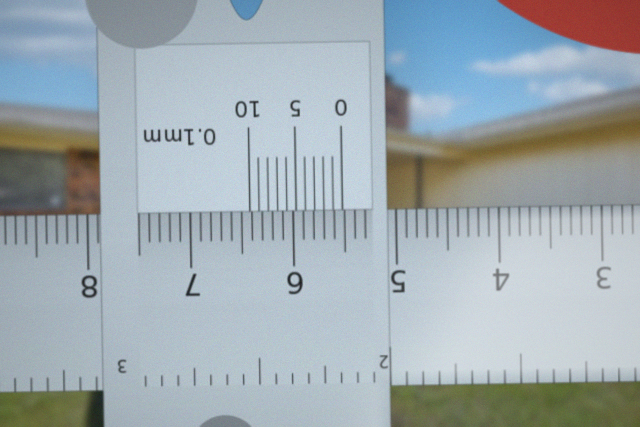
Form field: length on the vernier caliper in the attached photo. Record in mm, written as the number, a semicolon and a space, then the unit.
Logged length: 55.2; mm
